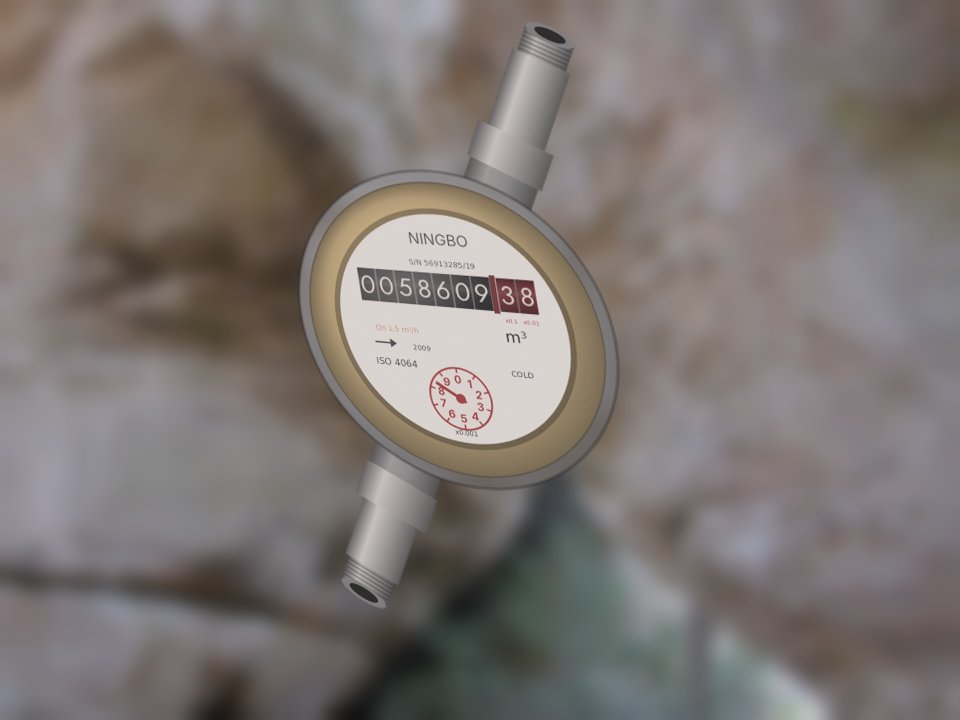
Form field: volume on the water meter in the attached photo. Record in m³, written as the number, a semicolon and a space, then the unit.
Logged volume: 58609.388; m³
